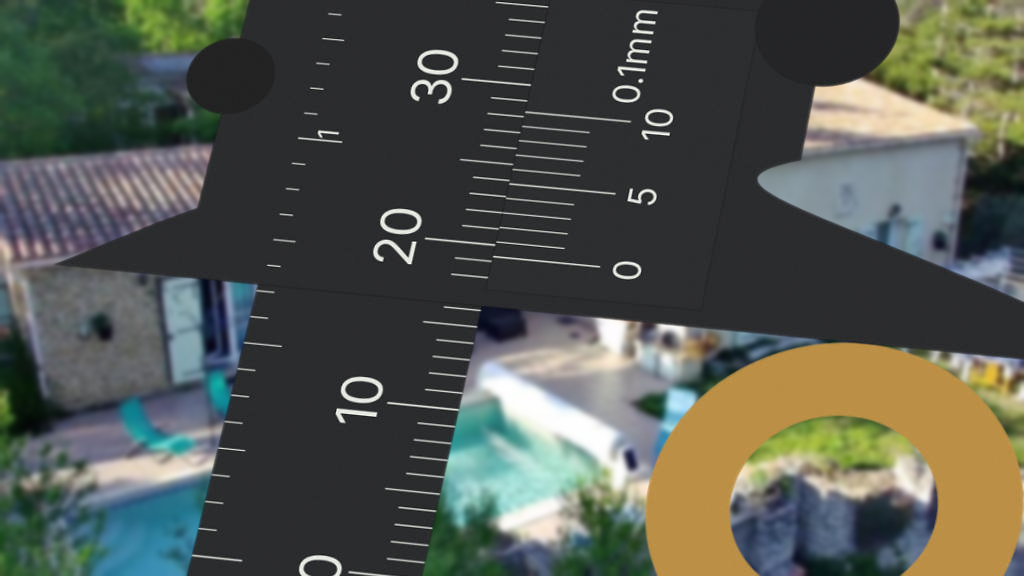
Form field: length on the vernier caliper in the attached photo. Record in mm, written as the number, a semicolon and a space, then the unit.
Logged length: 19.3; mm
